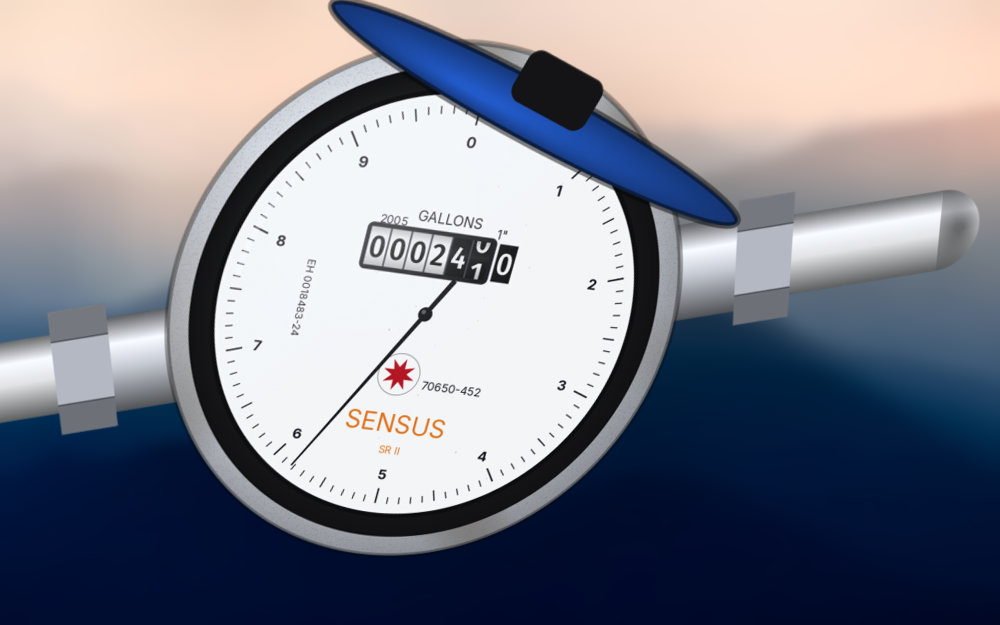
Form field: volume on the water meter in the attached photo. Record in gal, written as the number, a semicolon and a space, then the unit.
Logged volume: 2405.8; gal
